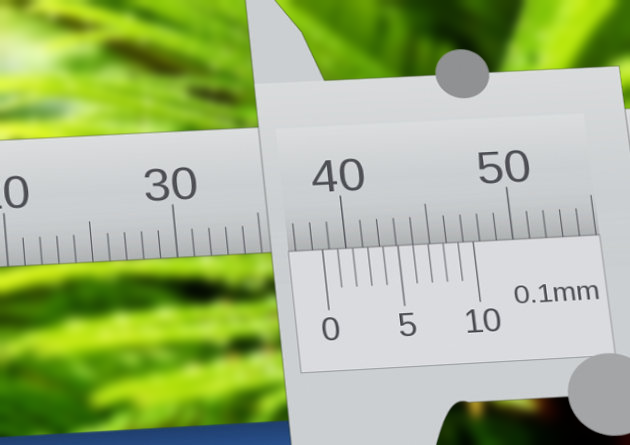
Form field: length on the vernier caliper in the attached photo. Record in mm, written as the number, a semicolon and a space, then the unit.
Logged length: 38.6; mm
